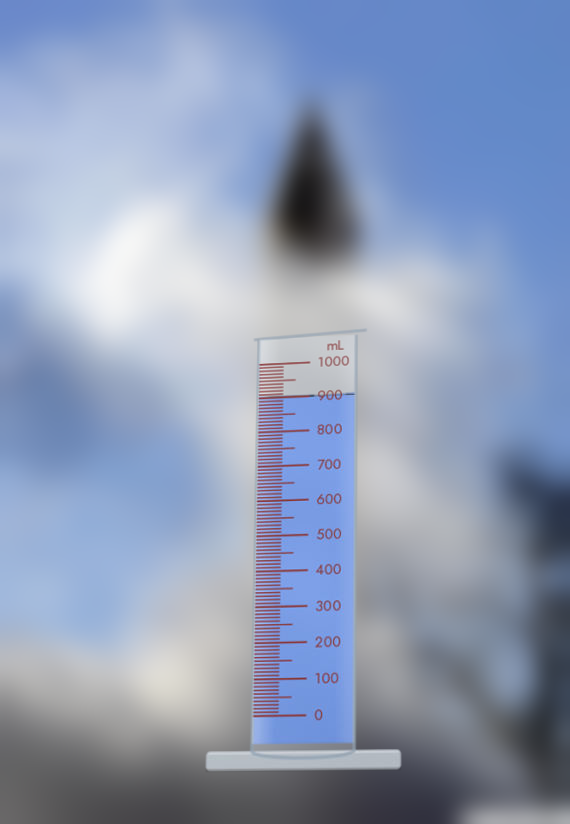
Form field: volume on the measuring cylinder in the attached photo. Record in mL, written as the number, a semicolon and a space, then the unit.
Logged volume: 900; mL
